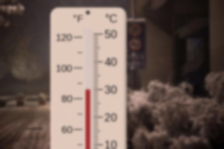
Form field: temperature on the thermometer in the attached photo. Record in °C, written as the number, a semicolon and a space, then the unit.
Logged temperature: 30; °C
